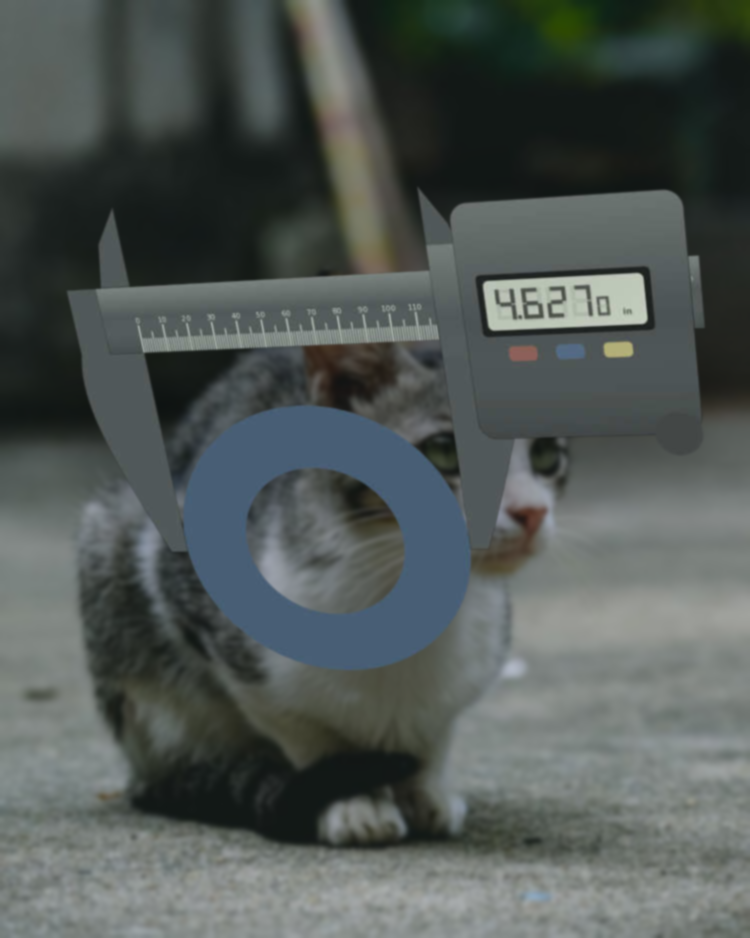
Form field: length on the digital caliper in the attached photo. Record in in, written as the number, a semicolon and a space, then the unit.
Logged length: 4.6270; in
